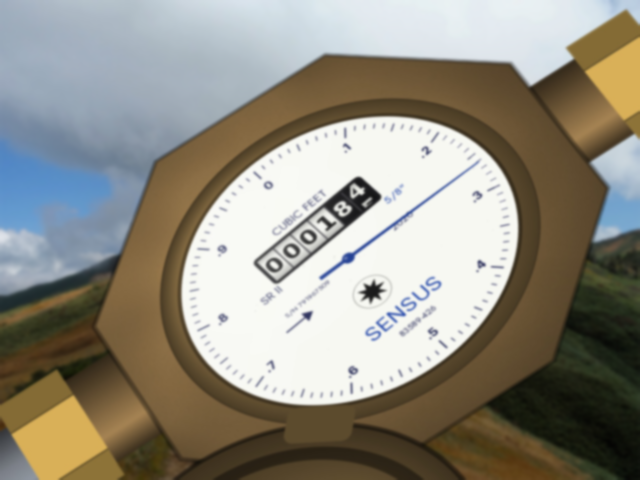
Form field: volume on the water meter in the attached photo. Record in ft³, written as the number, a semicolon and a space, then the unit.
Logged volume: 184.26; ft³
